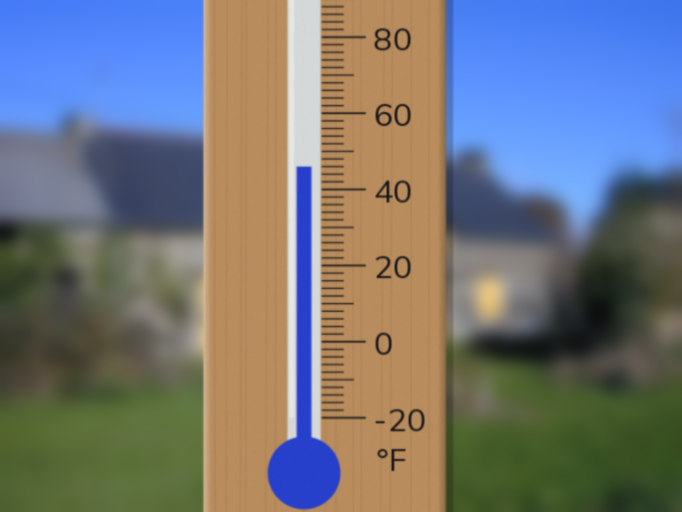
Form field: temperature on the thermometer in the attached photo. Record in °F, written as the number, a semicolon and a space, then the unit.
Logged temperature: 46; °F
